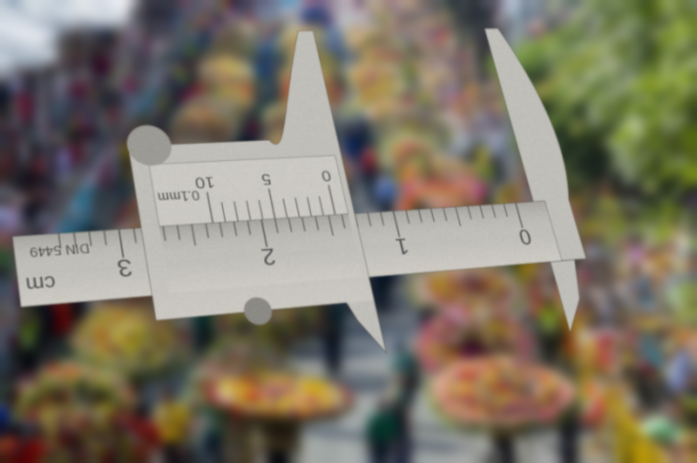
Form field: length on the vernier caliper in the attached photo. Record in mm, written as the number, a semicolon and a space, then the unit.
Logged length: 14.5; mm
